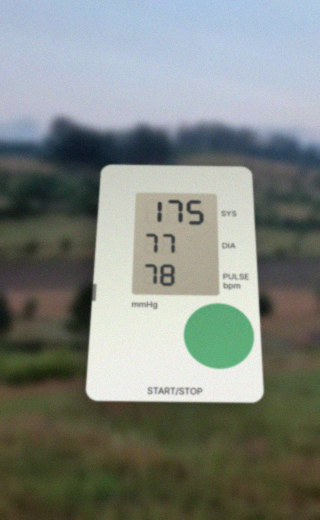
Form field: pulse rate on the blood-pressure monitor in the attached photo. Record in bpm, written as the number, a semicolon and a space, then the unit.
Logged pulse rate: 78; bpm
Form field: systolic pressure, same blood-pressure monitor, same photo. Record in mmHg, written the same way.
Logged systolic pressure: 175; mmHg
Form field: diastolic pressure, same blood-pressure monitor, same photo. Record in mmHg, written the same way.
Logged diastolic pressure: 77; mmHg
